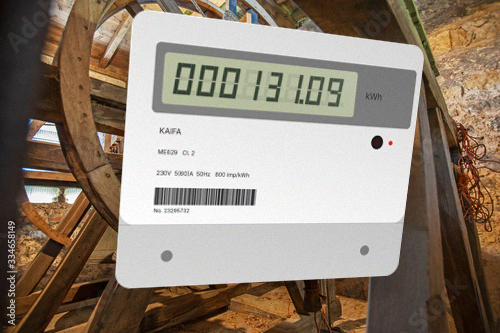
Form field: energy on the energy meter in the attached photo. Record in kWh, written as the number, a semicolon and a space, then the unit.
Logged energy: 131.09; kWh
